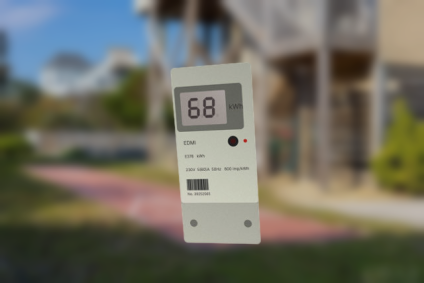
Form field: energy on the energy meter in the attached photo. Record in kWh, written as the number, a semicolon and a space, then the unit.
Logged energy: 68; kWh
